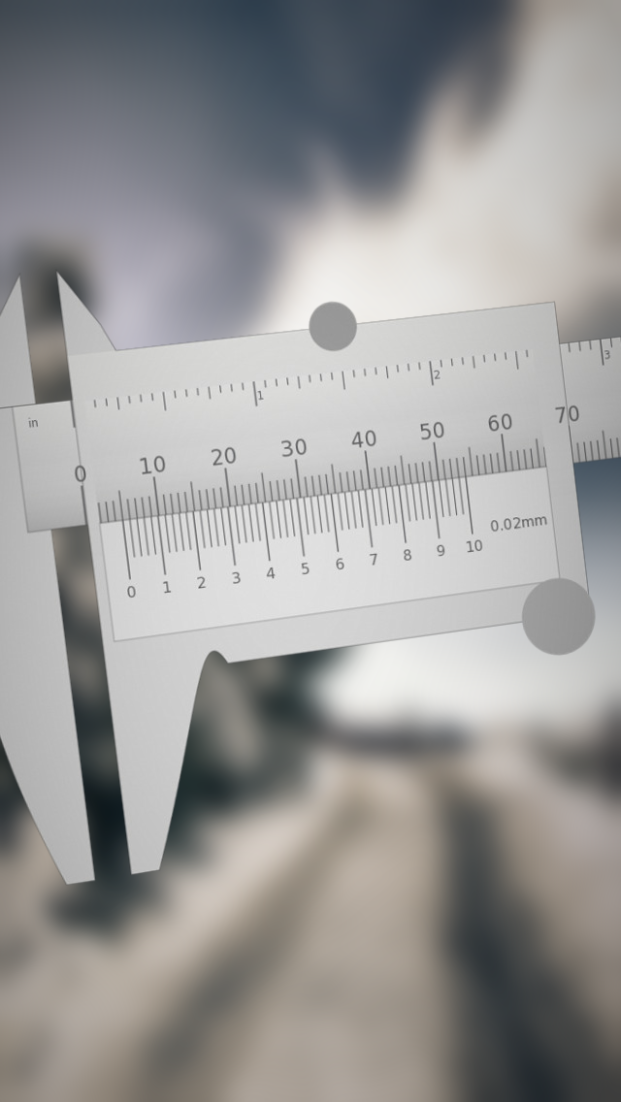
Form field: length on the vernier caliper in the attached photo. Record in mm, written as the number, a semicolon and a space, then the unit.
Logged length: 5.0; mm
